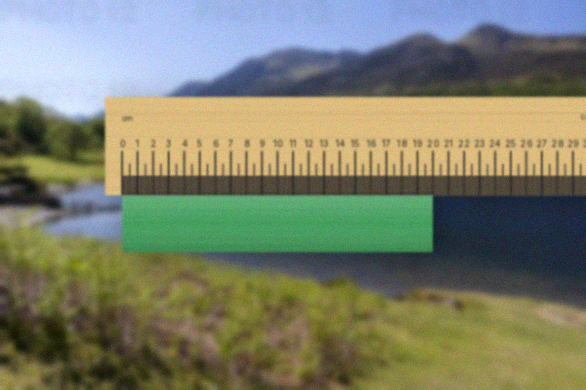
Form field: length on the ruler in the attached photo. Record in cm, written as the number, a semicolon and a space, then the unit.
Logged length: 20; cm
